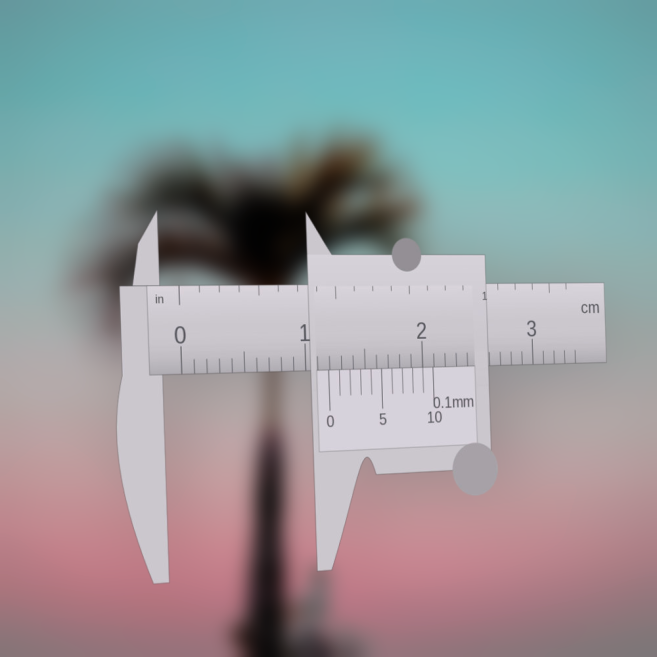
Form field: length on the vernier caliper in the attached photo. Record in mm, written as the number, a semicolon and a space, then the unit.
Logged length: 11.9; mm
